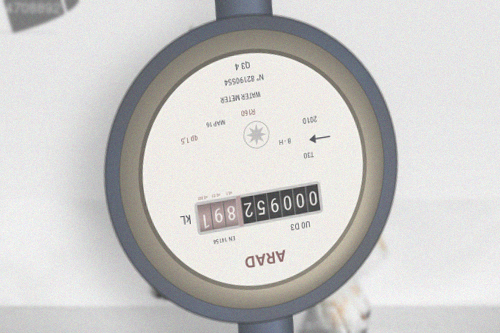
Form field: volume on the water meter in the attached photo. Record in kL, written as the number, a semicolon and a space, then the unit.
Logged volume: 952.891; kL
